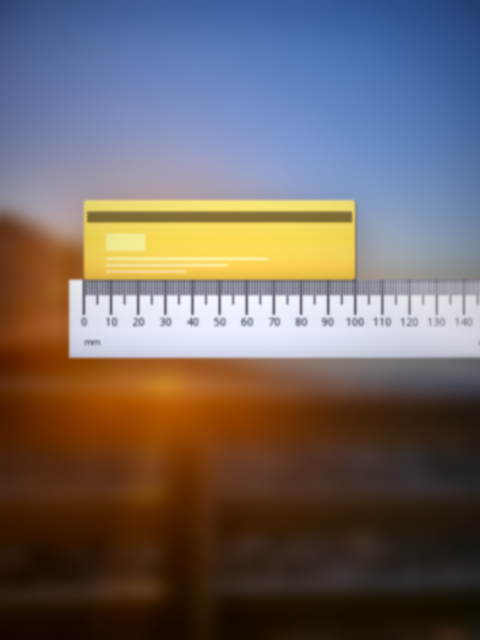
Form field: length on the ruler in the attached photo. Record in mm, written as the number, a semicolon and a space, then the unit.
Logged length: 100; mm
